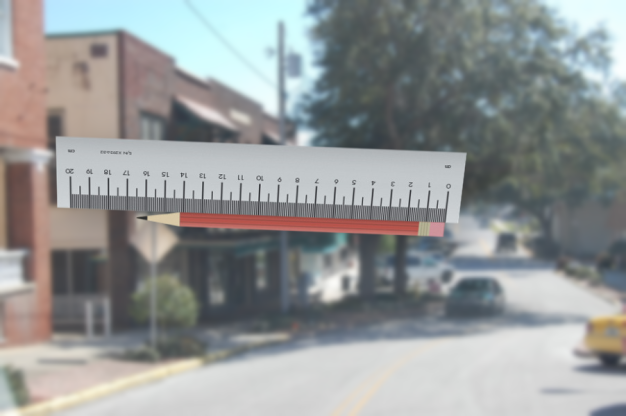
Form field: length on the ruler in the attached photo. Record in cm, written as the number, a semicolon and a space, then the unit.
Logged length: 16.5; cm
